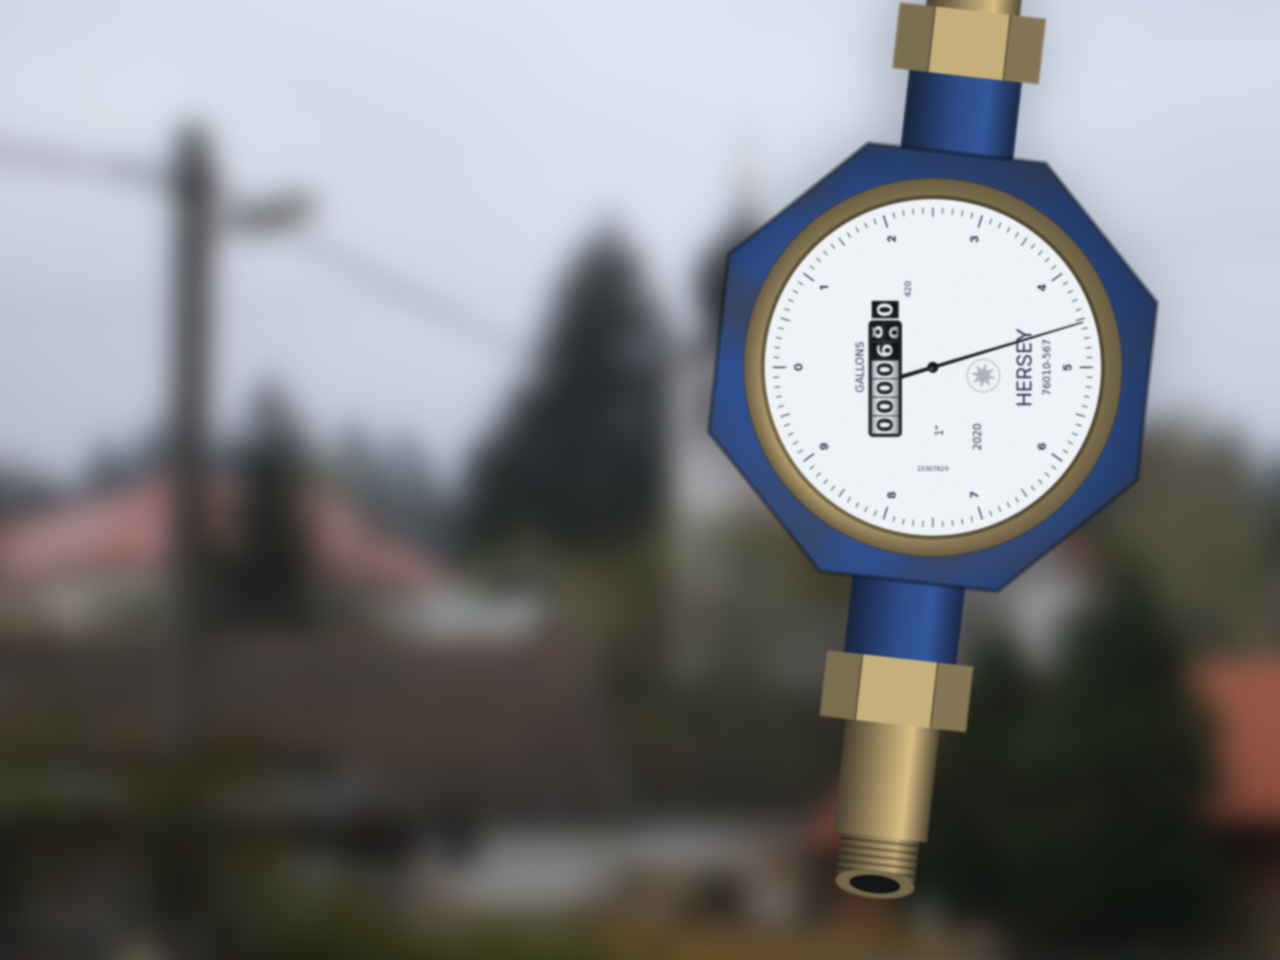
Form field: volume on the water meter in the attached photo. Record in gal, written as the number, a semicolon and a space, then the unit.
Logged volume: 684.5; gal
